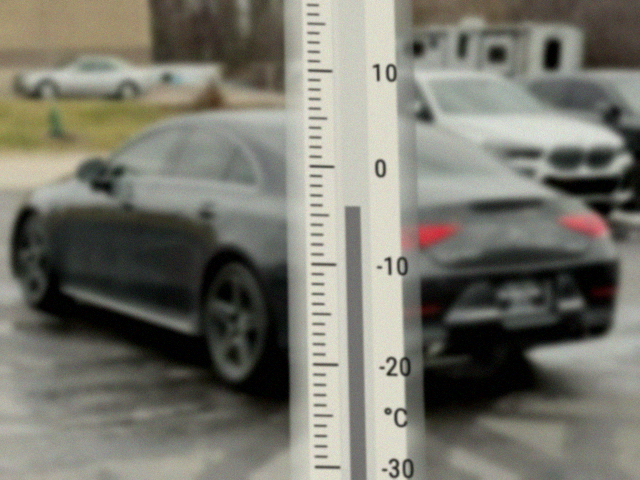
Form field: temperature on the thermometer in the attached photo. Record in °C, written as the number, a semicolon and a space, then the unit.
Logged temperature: -4; °C
